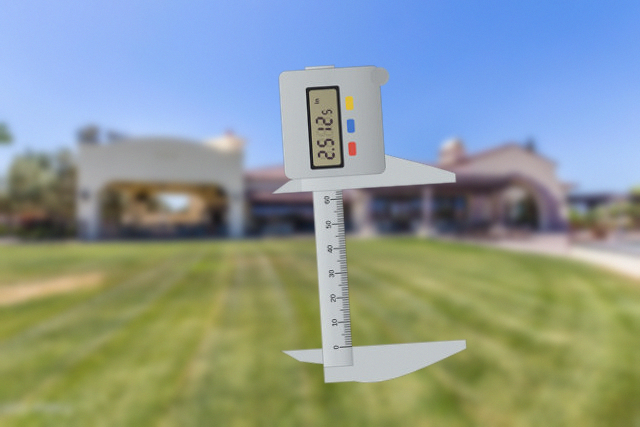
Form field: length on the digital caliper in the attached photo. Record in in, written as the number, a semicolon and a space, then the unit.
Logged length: 2.5125; in
